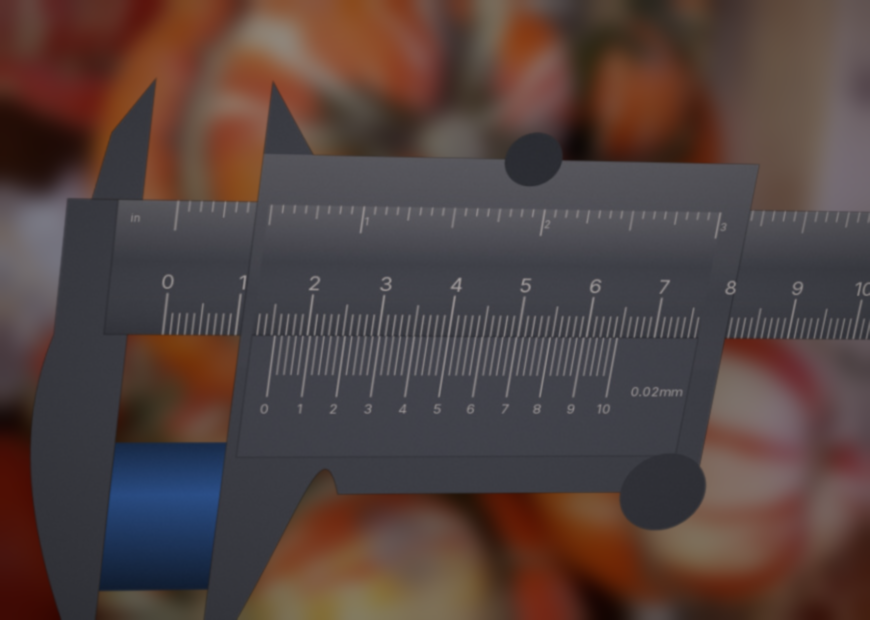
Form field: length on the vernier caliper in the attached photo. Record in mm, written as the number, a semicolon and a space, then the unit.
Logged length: 15.5; mm
